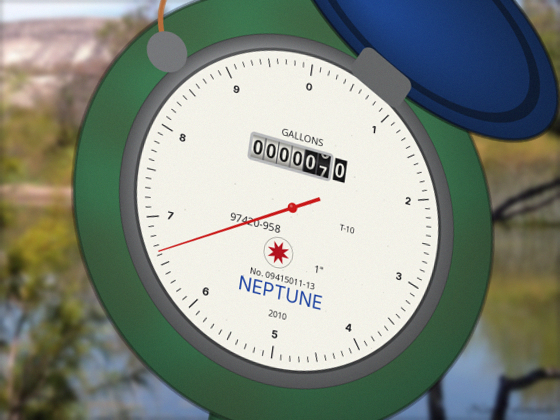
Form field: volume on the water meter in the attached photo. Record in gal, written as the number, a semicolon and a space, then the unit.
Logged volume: 66.6; gal
